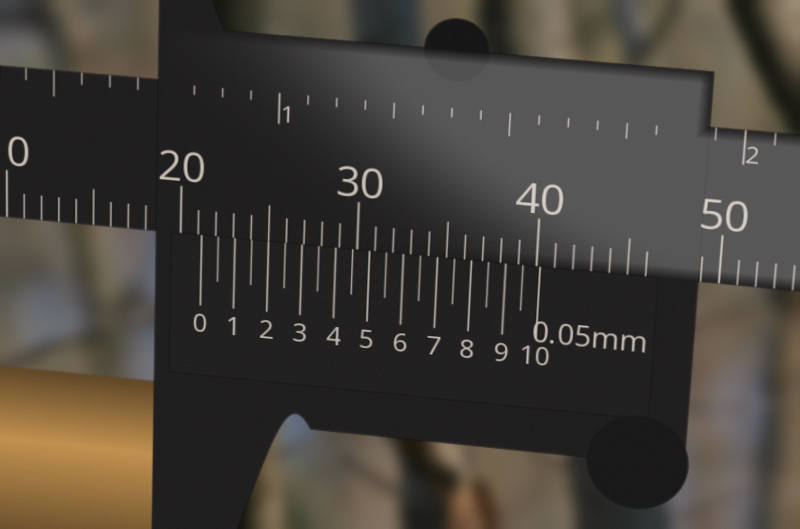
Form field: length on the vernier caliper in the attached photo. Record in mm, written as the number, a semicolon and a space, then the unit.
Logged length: 21.2; mm
